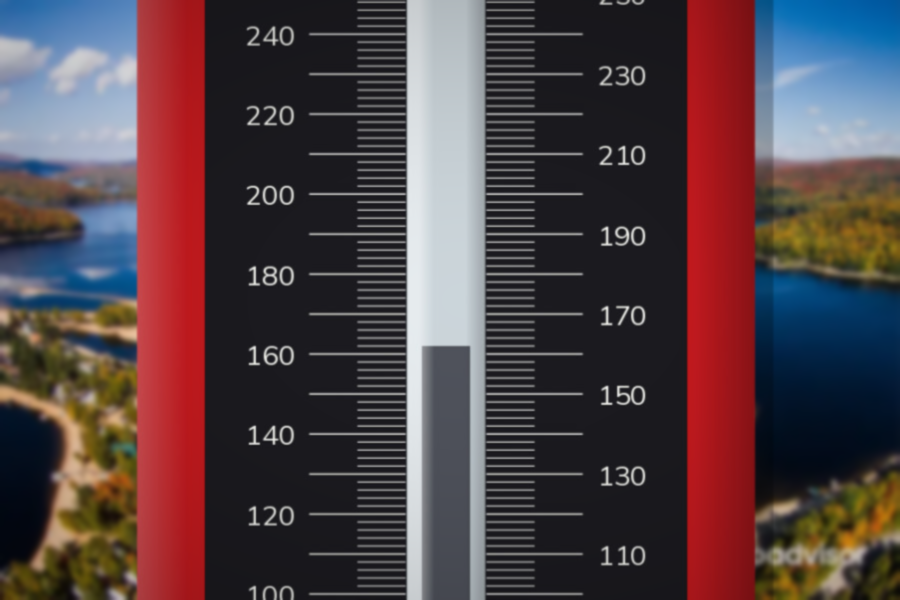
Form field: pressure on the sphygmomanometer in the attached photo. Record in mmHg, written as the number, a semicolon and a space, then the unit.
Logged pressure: 162; mmHg
